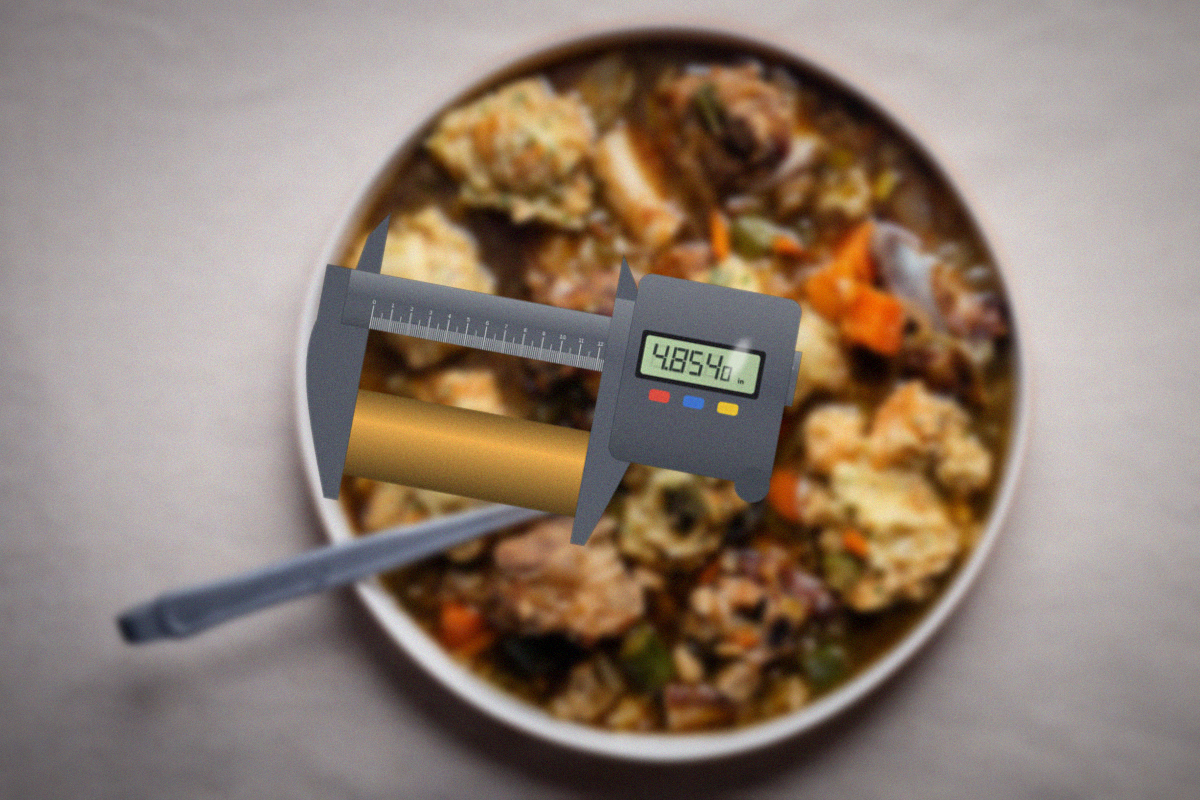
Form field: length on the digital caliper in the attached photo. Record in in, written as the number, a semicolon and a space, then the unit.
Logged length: 4.8540; in
